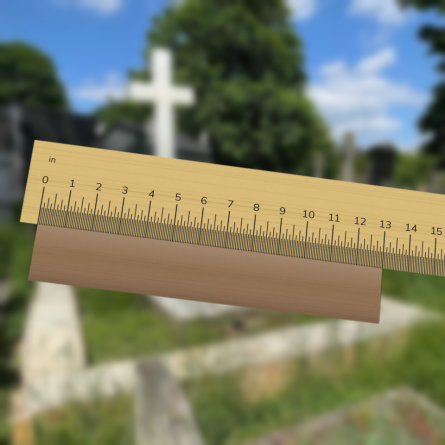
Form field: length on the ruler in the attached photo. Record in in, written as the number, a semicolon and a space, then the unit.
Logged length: 13; in
